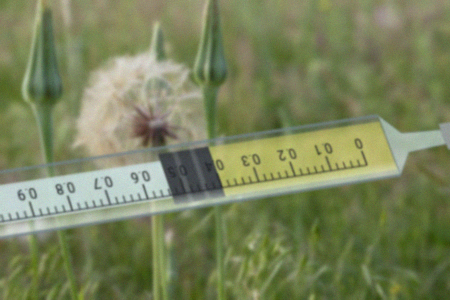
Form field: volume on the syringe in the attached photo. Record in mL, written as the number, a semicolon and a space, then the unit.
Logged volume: 0.4; mL
